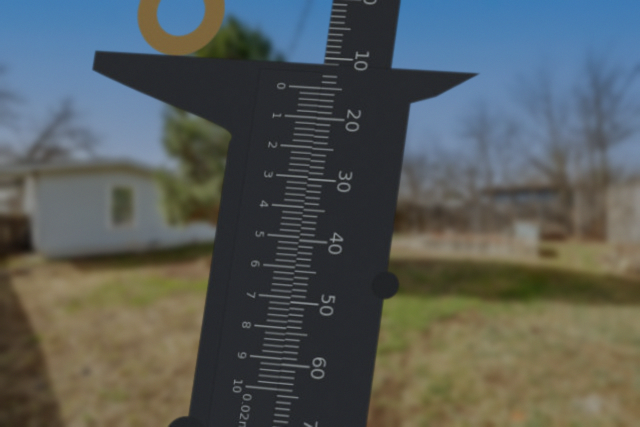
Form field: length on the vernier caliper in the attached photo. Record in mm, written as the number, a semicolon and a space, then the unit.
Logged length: 15.0; mm
